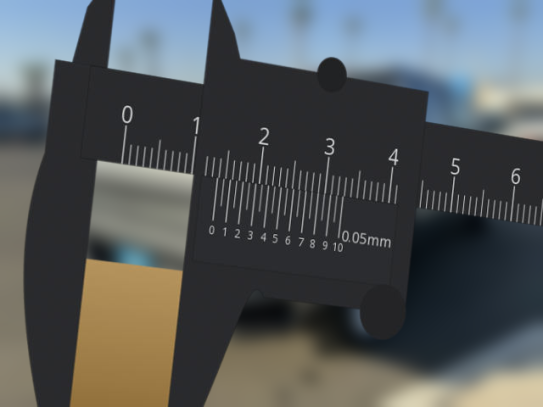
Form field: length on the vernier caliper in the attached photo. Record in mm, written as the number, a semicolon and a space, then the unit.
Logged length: 13.8; mm
